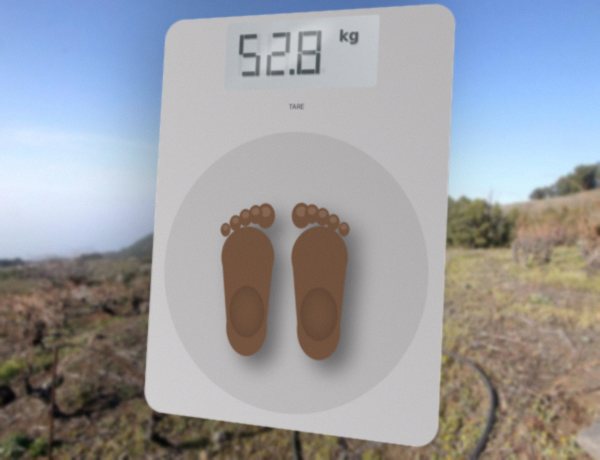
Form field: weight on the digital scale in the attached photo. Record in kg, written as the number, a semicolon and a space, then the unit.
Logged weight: 52.8; kg
